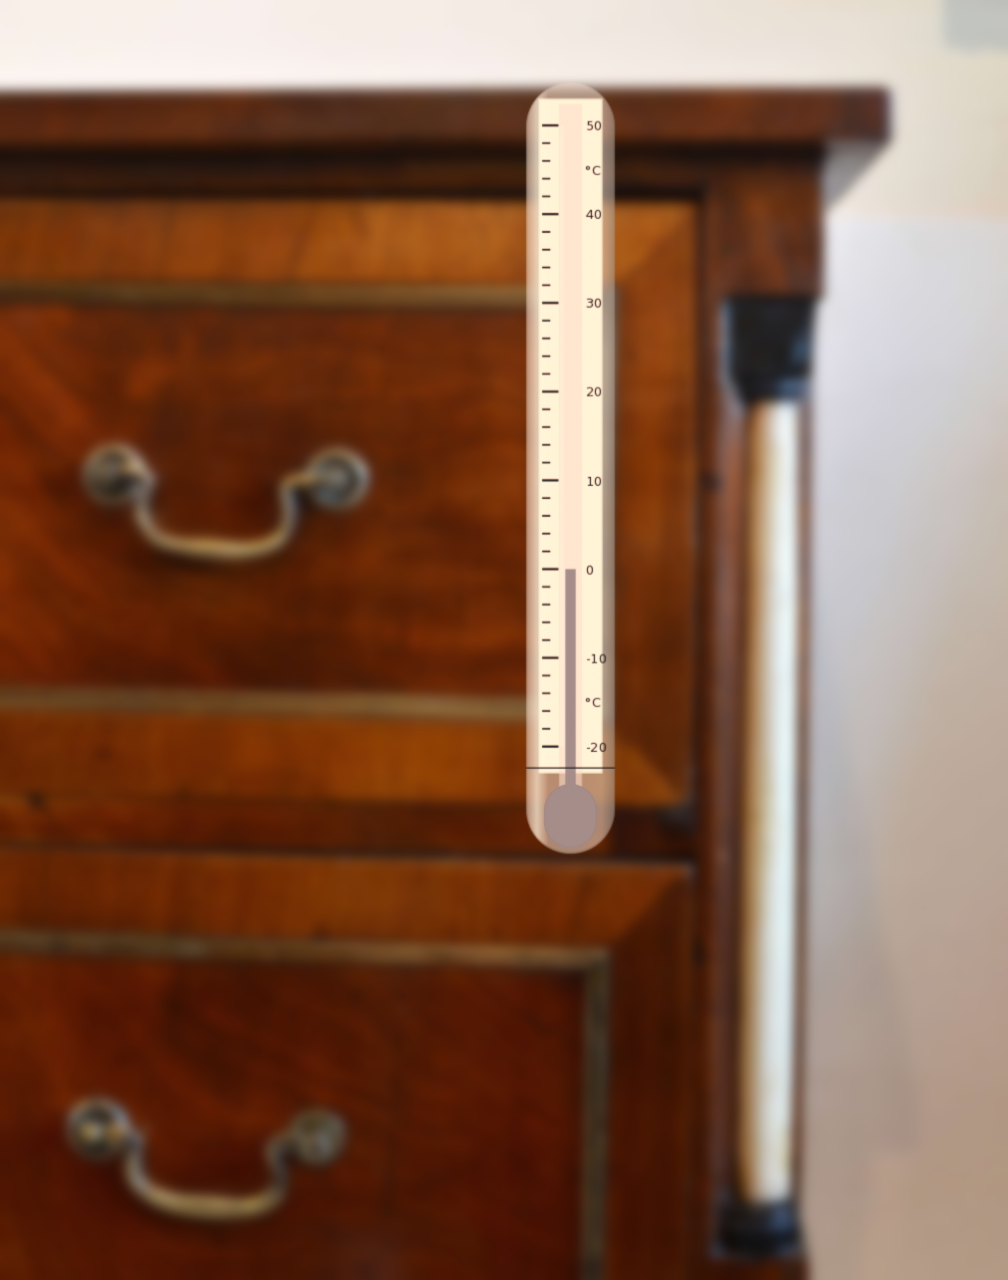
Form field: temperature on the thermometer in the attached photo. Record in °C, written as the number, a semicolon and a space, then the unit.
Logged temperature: 0; °C
